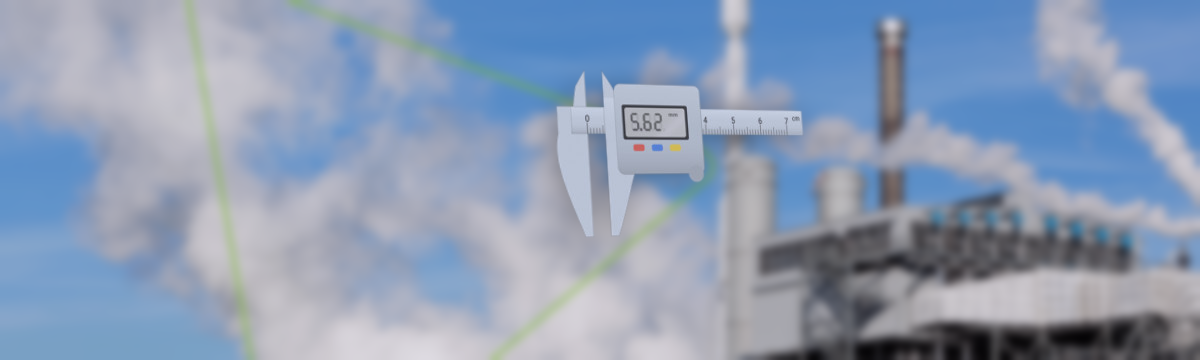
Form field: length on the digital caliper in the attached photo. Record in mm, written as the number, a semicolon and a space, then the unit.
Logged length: 5.62; mm
